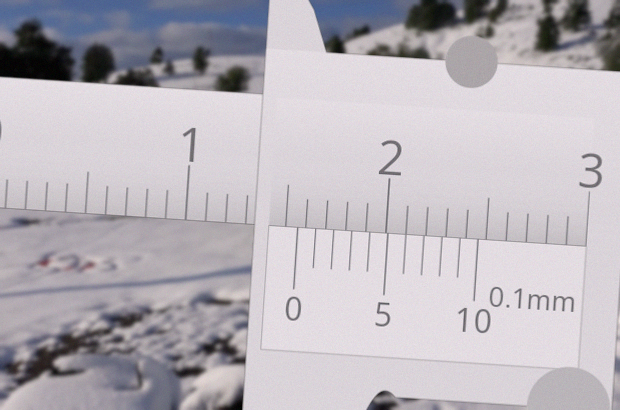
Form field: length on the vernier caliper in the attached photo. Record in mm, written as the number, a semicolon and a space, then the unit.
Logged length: 15.6; mm
